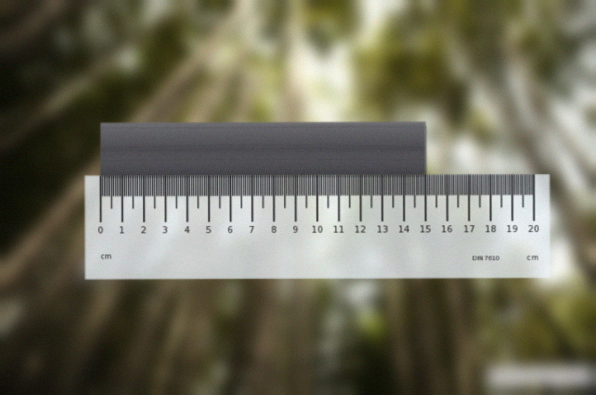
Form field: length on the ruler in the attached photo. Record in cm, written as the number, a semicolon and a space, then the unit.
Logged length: 15; cm
